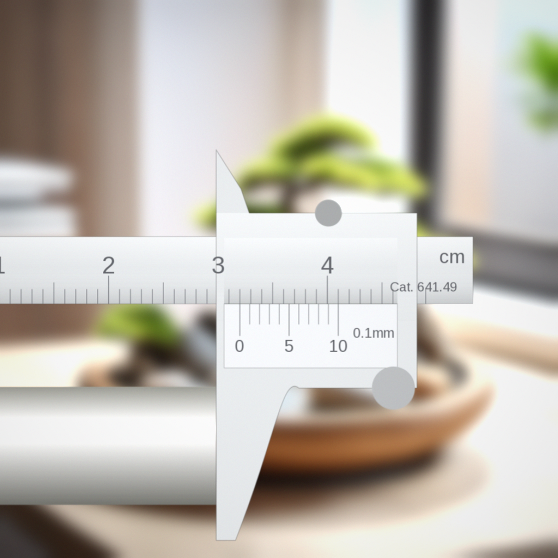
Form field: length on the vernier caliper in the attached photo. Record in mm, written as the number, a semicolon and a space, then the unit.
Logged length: 32.0; mm
